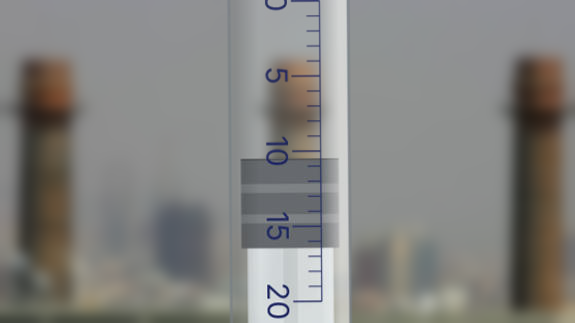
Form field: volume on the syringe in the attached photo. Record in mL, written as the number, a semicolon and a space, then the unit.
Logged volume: 10.5; mL
